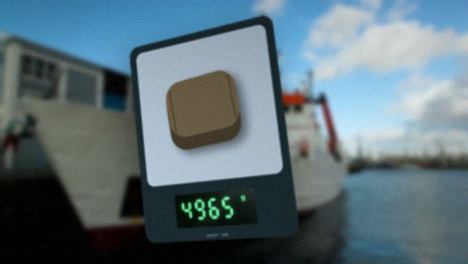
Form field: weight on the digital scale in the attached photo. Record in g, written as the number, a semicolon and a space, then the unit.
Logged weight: 4965; g
